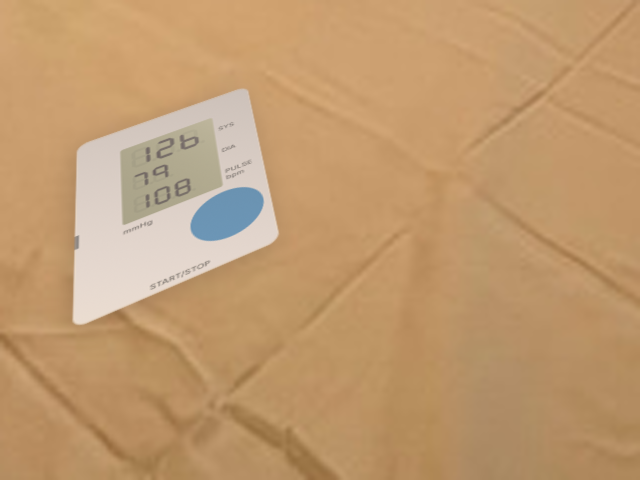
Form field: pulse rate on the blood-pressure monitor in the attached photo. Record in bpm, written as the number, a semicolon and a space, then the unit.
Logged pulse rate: 108; bpm
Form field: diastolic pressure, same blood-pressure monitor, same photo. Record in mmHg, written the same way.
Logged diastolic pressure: 79; mmHg
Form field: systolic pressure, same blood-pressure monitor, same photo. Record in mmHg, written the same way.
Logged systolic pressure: 126; mmHg
